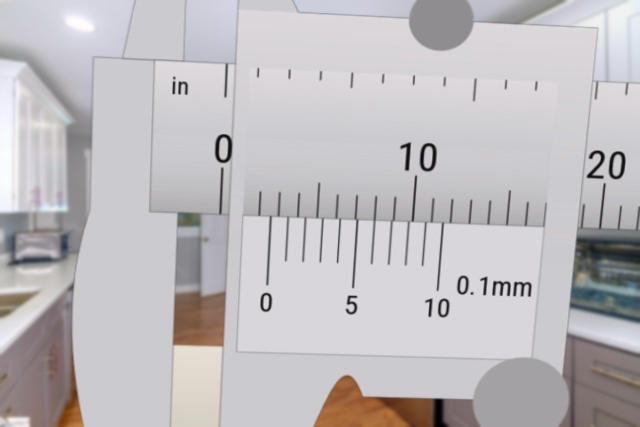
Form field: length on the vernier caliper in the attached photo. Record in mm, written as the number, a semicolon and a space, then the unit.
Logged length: 2.6; mm
